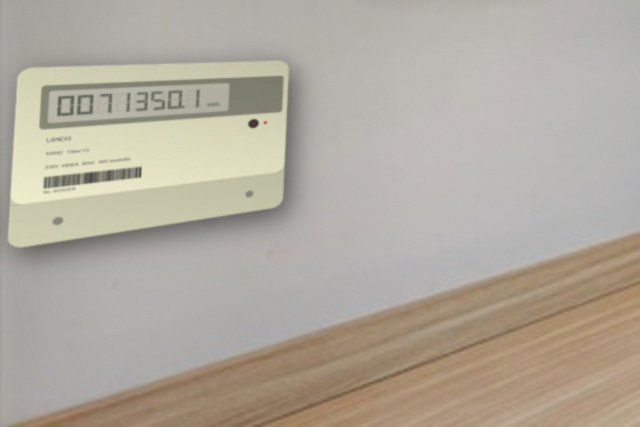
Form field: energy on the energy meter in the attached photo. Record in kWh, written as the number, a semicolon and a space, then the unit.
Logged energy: 71350.1; kWh
